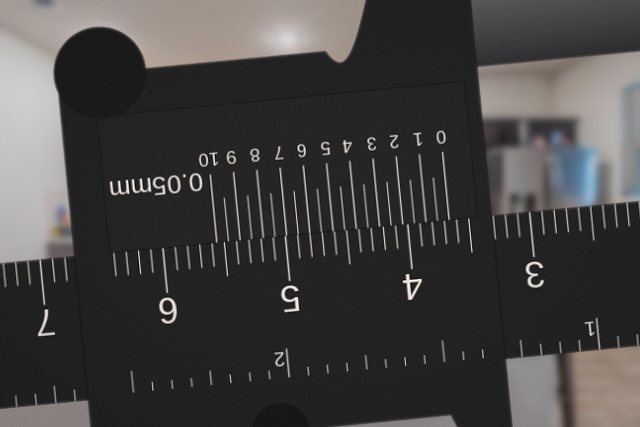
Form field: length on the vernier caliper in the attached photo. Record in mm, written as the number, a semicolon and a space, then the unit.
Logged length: 36.6; mm
